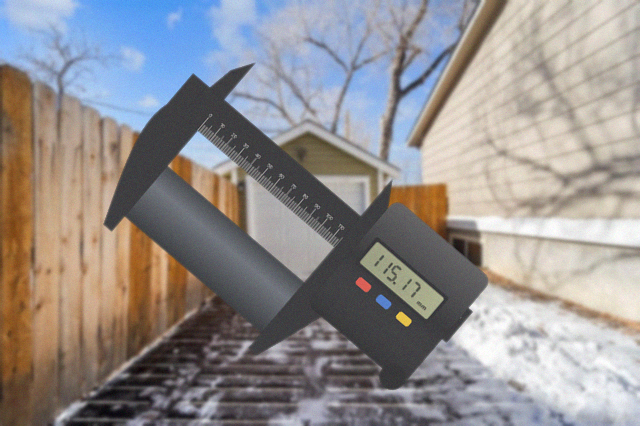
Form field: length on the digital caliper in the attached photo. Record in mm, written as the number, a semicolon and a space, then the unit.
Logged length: 115.17; mm
